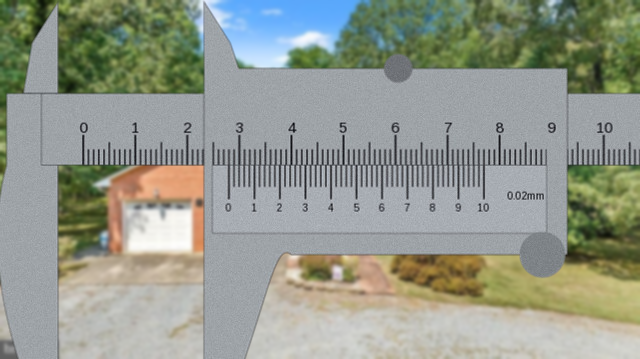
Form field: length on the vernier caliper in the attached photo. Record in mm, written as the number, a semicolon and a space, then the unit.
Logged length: 28.0; mm
